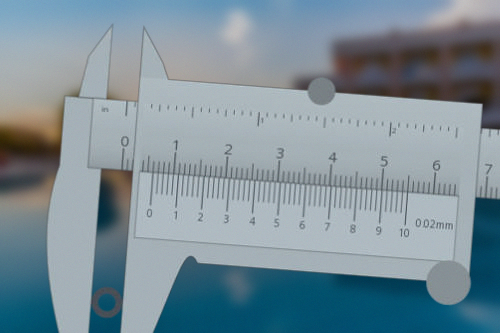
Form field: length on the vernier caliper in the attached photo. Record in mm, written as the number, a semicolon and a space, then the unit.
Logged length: 6.0; mm
